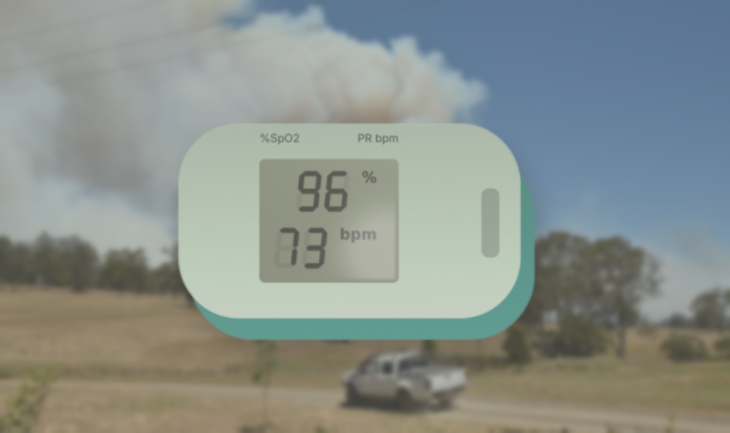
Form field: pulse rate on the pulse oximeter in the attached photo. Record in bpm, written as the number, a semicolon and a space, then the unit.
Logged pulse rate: 73; bpm
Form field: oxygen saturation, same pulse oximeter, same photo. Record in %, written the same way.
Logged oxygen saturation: 96; %
